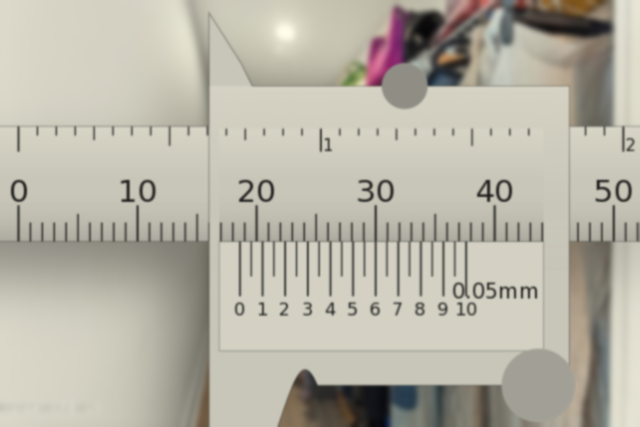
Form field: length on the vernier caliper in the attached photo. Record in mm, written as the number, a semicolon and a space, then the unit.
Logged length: 18.6; mm
